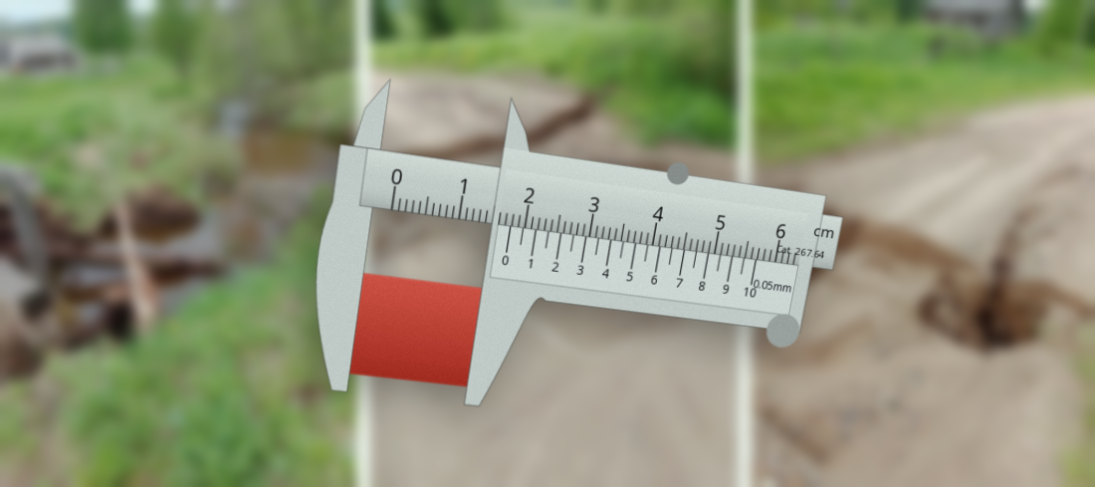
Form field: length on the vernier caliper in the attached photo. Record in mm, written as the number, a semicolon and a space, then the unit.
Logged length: 17.8; mm
